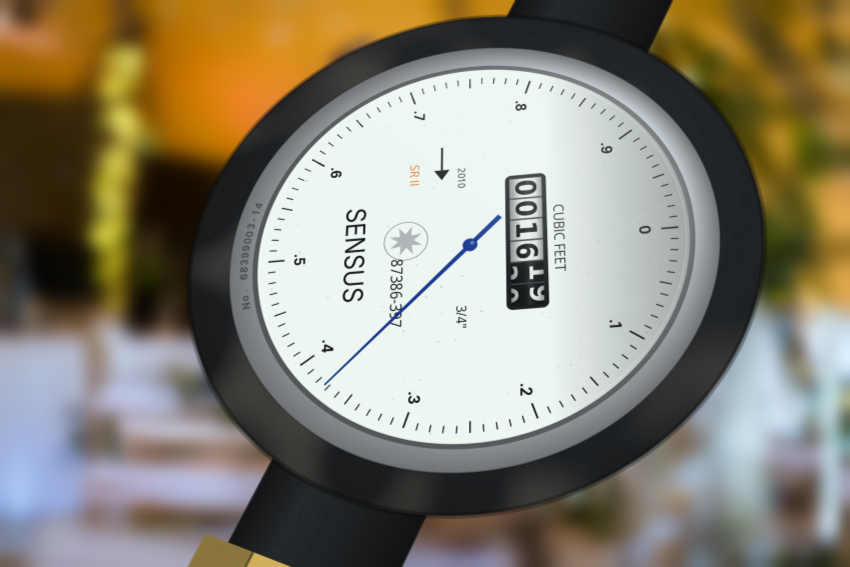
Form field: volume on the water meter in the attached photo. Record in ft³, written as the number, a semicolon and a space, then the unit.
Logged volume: 1619.37; ft³
